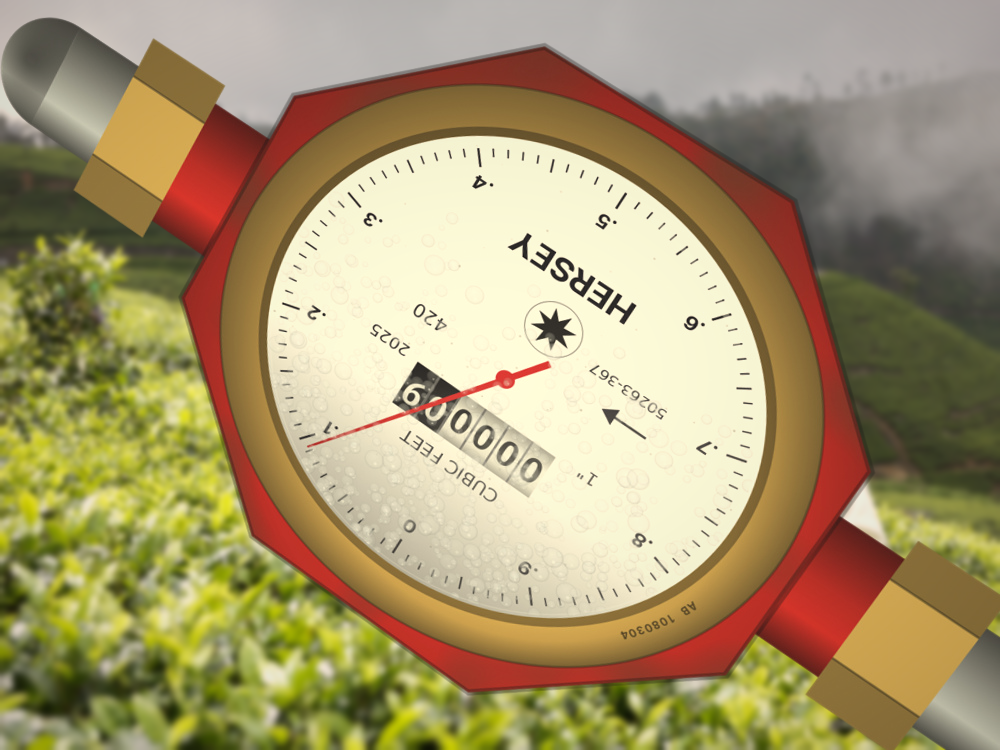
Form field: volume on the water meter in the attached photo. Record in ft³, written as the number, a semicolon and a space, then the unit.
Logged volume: 9.09; ft³
